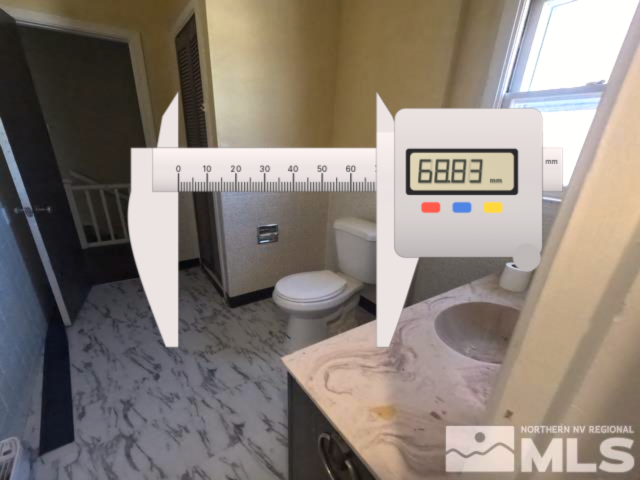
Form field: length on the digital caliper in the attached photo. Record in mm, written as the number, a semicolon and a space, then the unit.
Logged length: 68.83; mm
